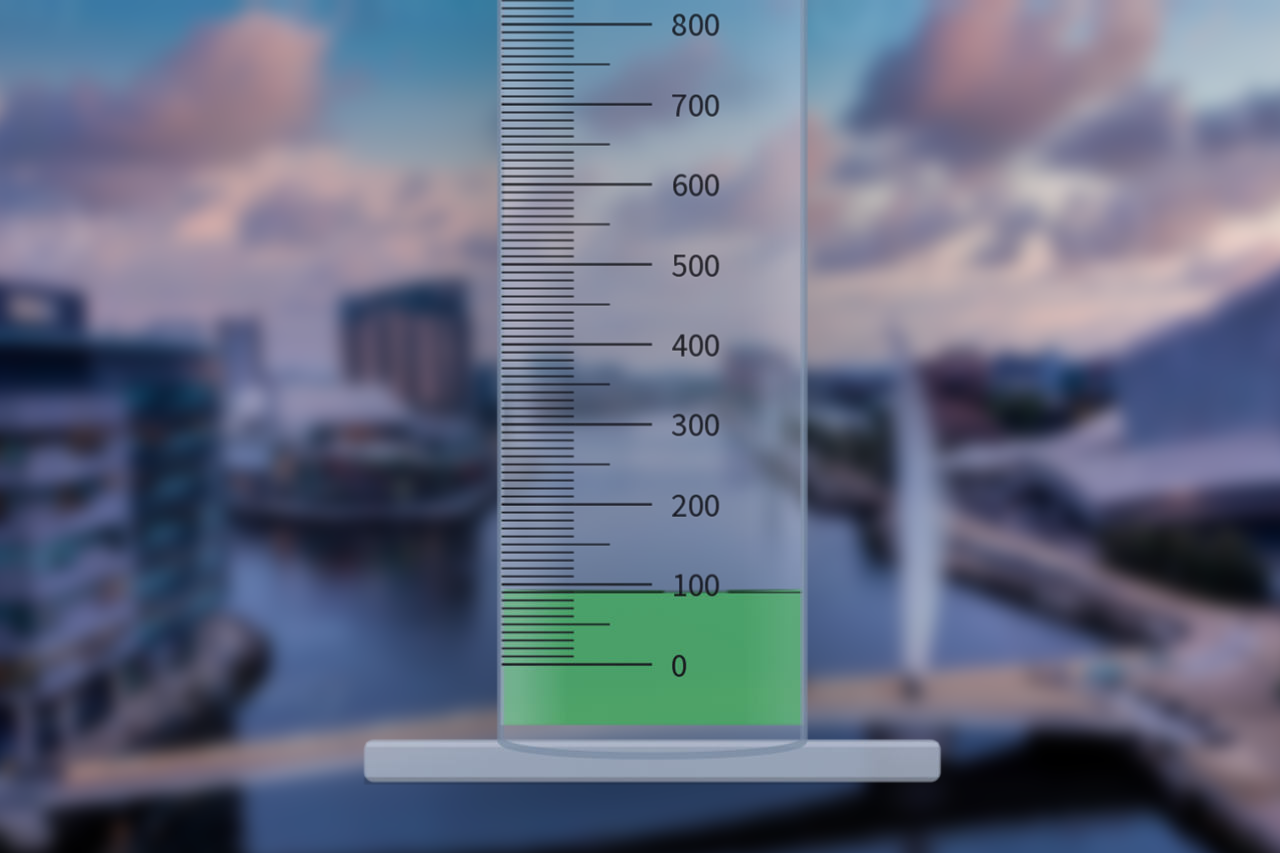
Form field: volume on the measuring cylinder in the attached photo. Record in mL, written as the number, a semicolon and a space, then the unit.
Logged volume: 90; mL
